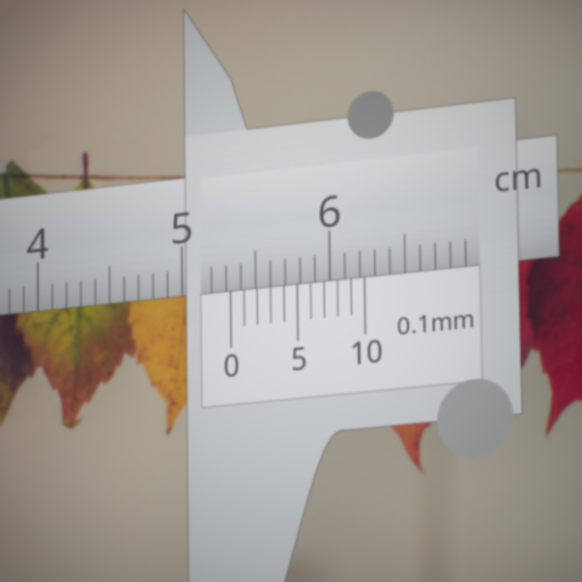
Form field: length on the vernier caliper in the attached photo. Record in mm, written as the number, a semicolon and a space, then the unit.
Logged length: 53.3; mm
